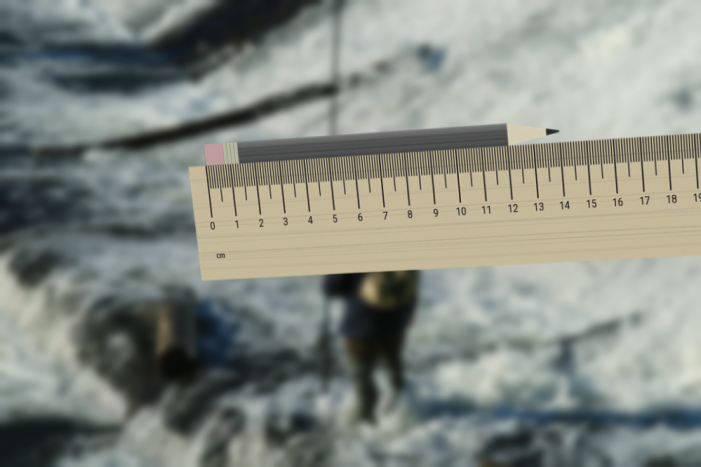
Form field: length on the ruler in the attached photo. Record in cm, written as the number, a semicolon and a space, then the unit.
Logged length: 14; cm
